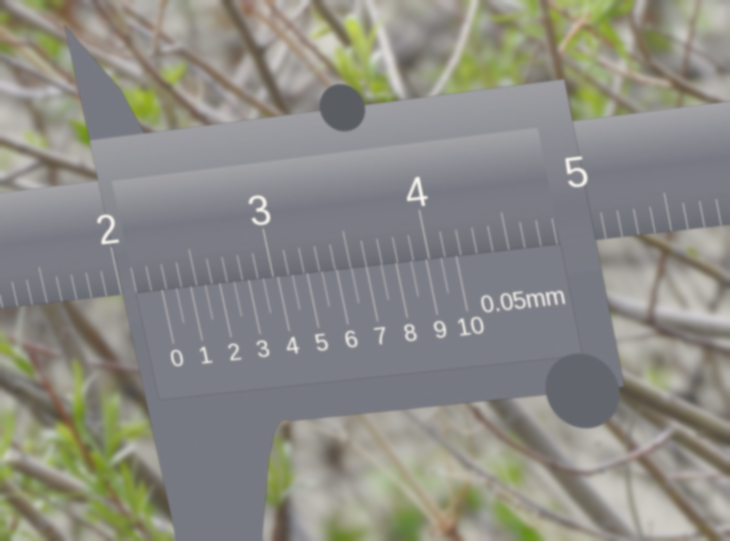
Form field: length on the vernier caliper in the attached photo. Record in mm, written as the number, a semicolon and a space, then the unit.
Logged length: 22.7; mm
